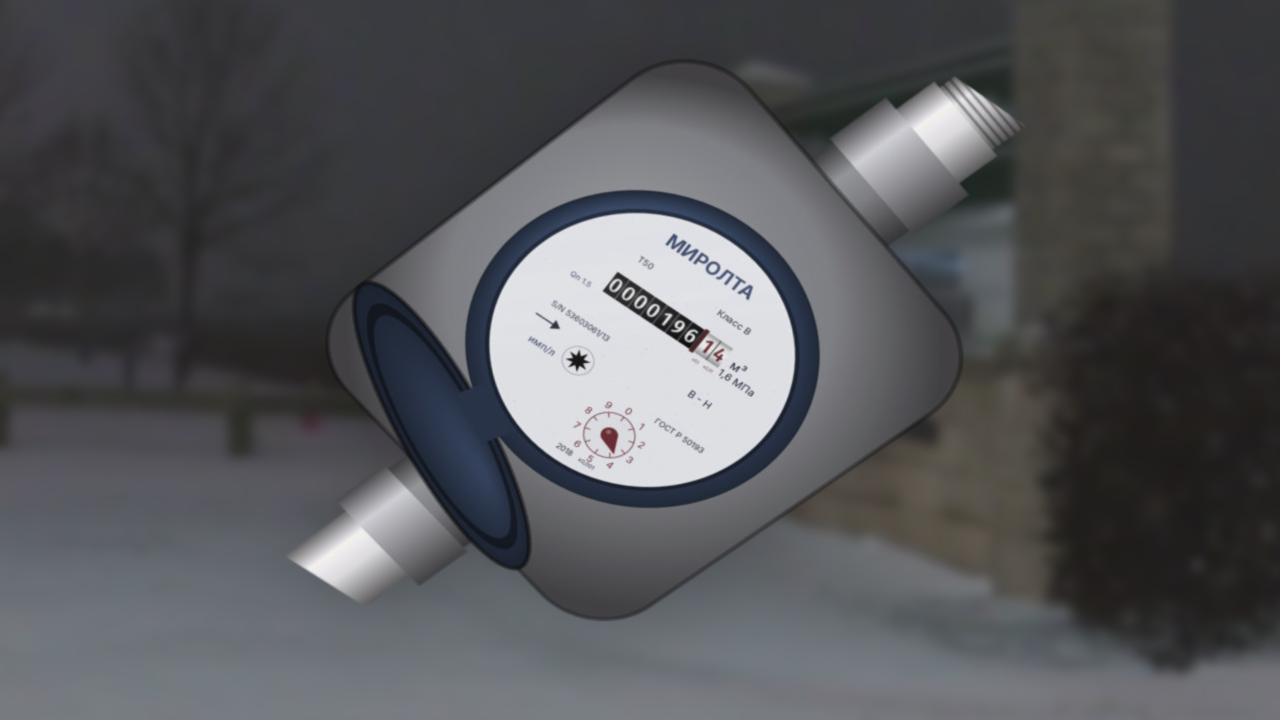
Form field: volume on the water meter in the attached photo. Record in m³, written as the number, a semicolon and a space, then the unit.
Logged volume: 196.143; m³
